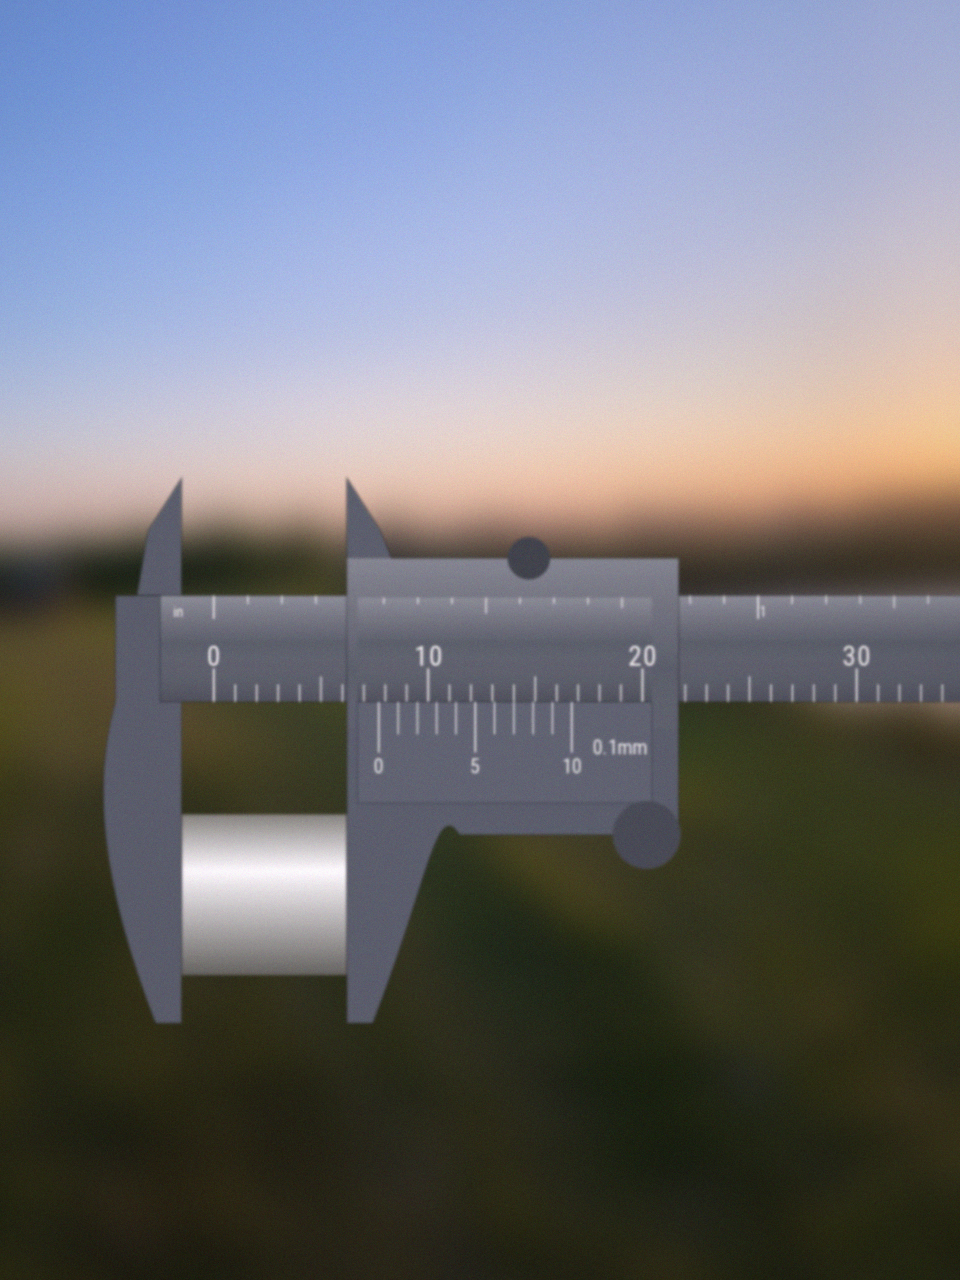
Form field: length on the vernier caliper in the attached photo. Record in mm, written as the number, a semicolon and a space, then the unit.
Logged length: 7.7; mm
